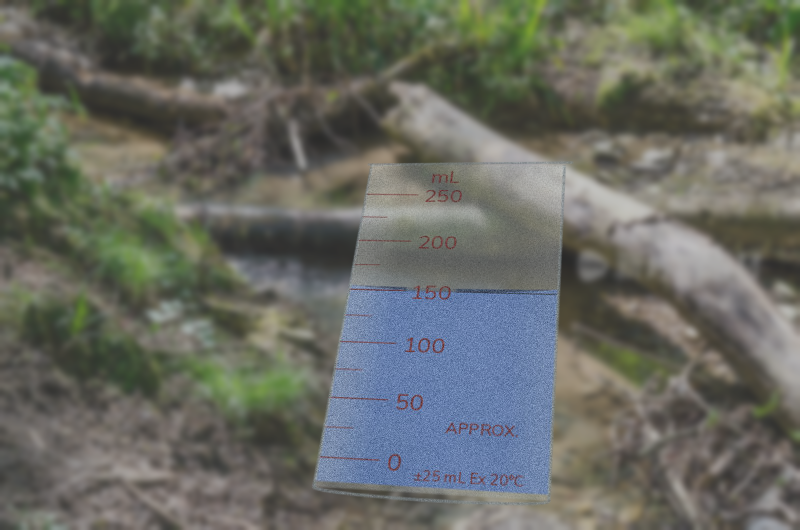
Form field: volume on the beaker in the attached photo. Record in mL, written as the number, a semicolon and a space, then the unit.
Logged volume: 150; mL
